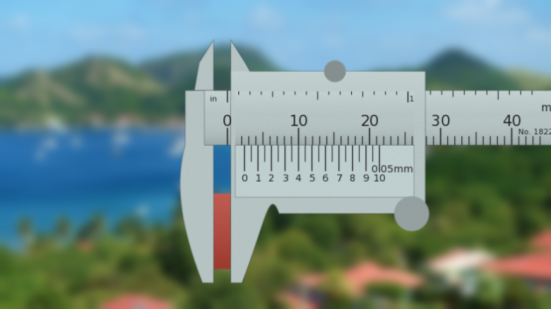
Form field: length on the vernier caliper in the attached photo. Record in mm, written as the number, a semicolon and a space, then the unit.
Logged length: 2.4; mm
